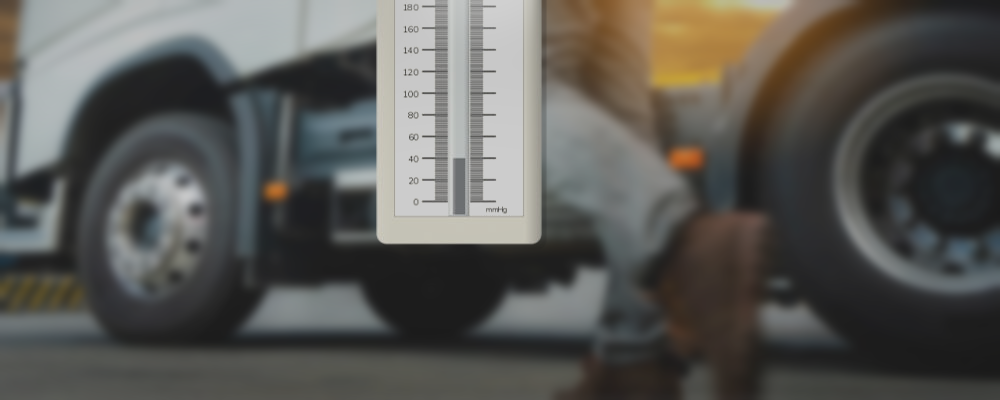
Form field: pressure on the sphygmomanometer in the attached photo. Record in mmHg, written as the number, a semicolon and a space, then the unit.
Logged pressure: 40; mmHg
